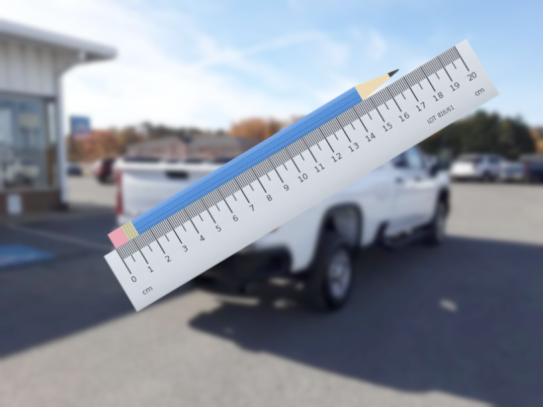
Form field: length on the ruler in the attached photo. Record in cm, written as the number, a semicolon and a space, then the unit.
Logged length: 17; cm
